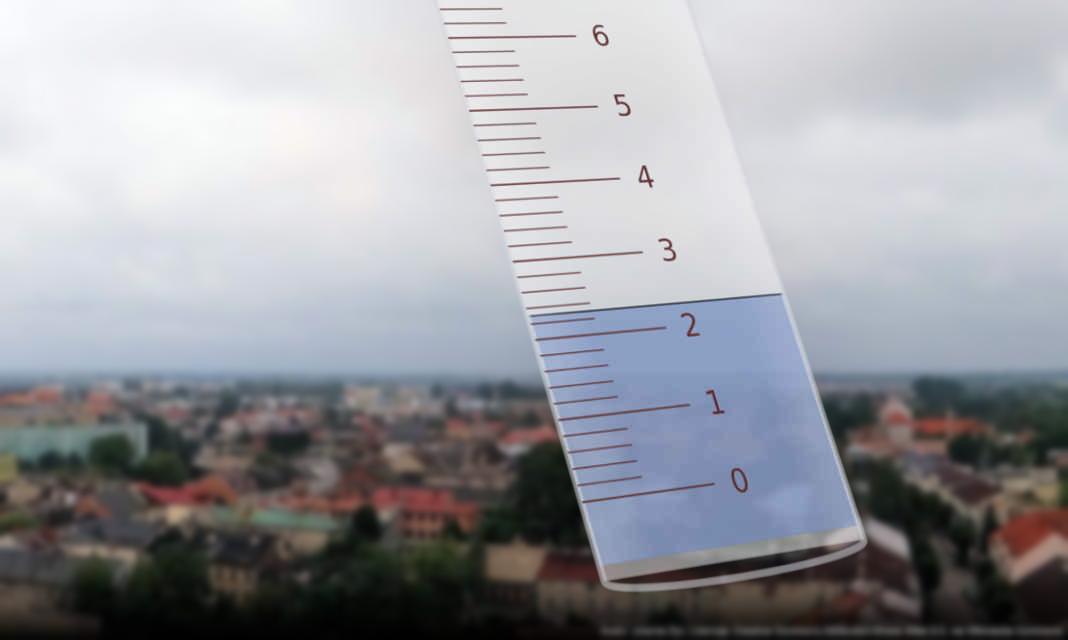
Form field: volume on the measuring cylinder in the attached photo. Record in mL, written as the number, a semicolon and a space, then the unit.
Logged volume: 2.3; mL
